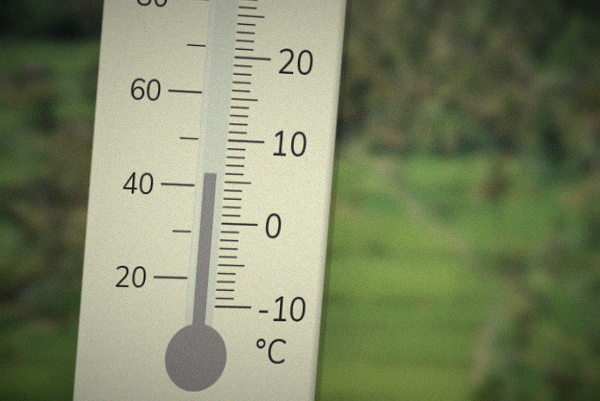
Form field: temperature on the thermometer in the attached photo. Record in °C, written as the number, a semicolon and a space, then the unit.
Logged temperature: 6; °C
